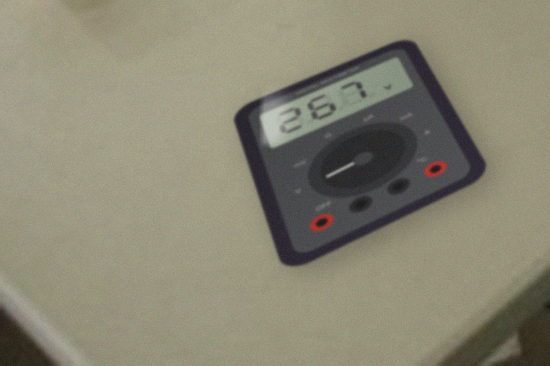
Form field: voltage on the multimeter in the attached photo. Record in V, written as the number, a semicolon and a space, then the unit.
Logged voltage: 267; V
